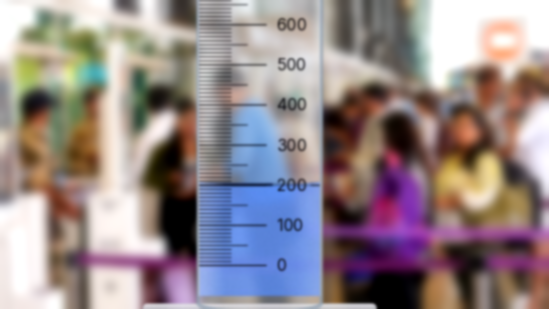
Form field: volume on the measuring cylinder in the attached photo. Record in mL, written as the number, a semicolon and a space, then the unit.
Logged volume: 200; mL
